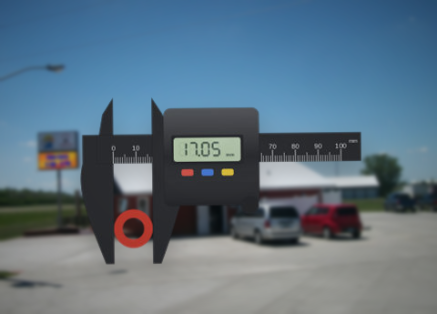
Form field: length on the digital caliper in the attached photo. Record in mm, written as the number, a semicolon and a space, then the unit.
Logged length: 17.05; mm
